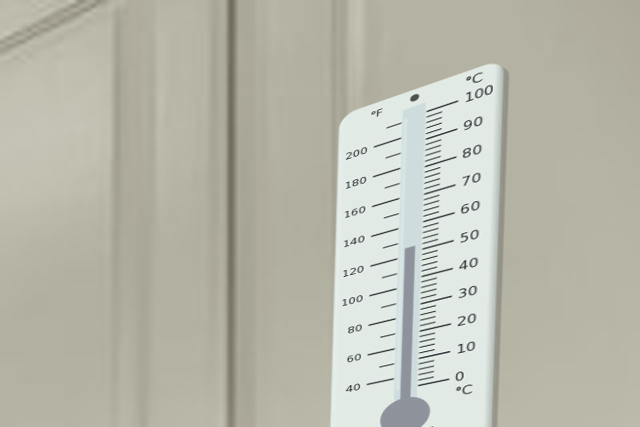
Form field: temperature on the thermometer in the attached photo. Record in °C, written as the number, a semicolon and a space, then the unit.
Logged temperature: 52; °C
